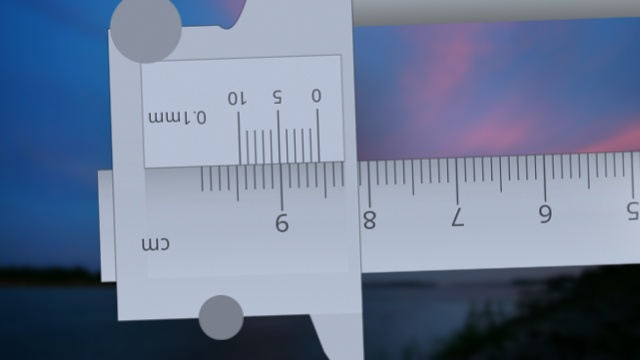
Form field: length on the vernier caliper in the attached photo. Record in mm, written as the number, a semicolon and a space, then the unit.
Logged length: 85.6; mm
